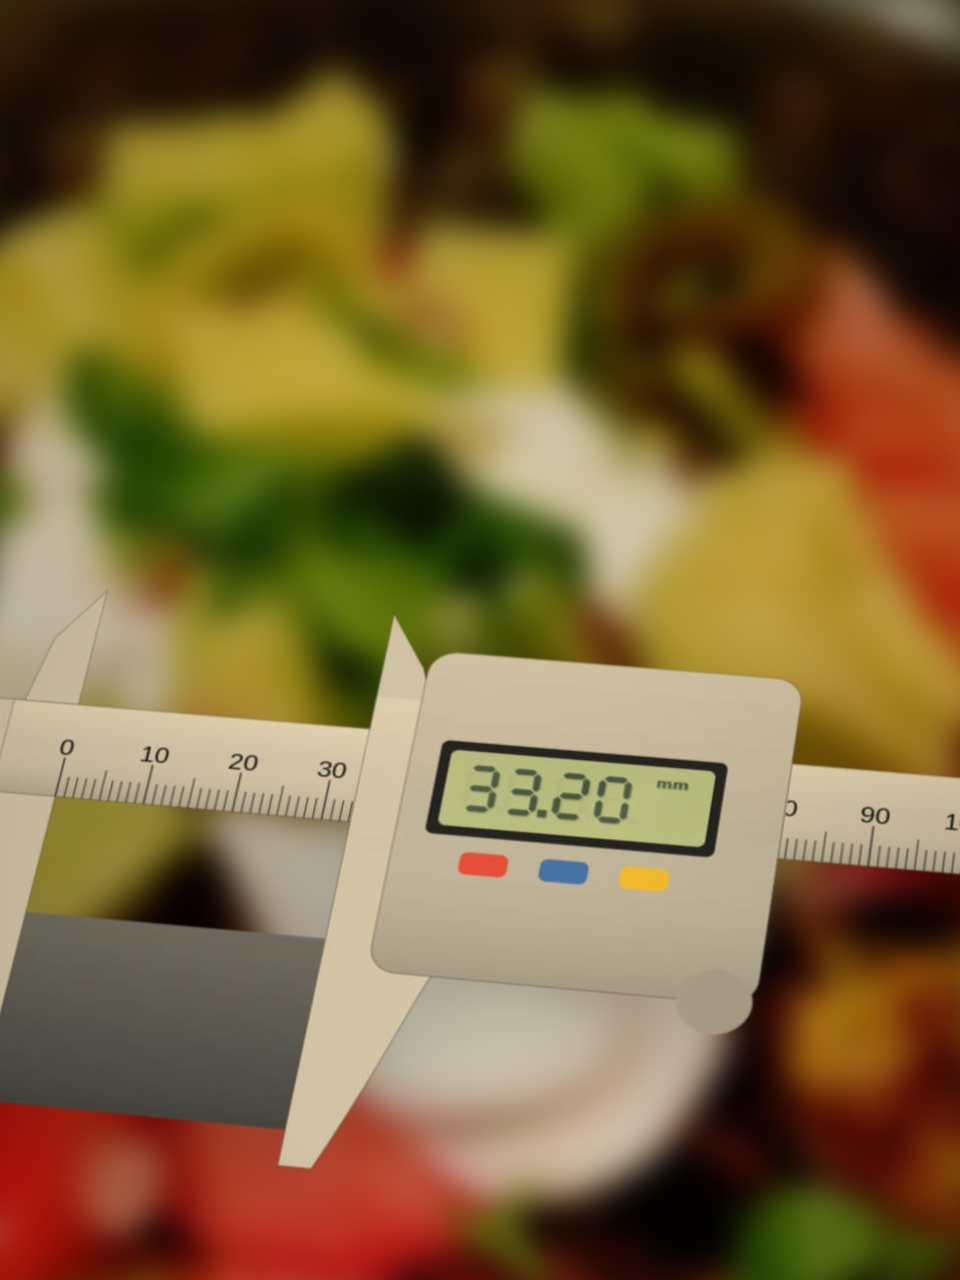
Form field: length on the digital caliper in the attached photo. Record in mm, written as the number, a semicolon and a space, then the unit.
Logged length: 33.20; mm
